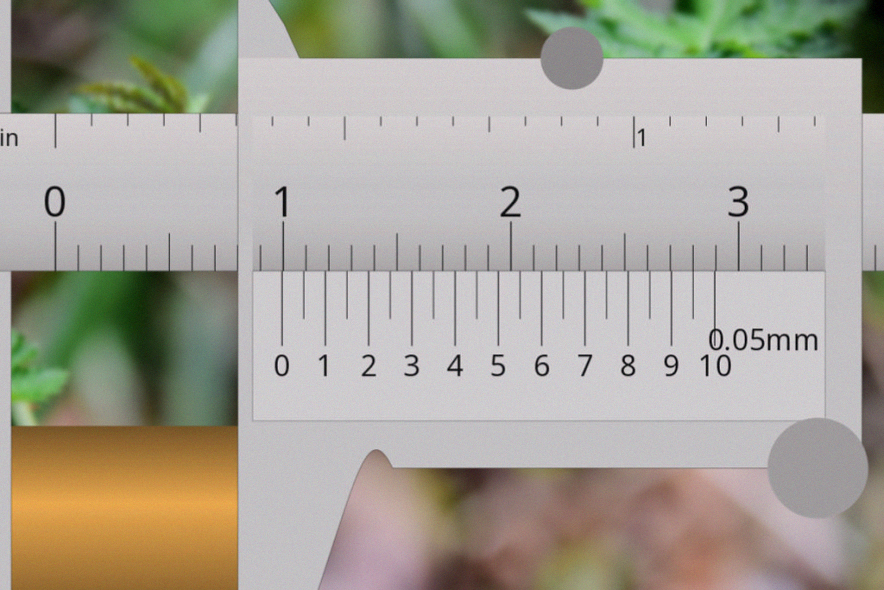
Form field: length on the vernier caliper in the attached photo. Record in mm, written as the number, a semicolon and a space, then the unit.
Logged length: 9.95; mm
